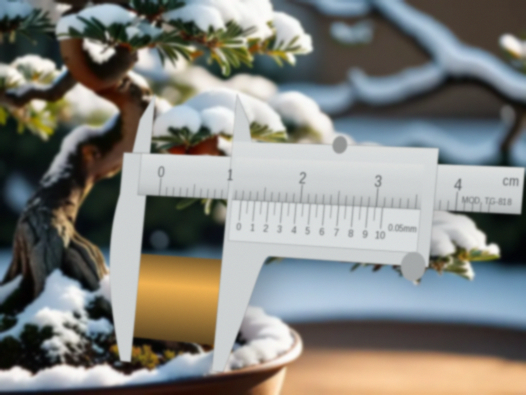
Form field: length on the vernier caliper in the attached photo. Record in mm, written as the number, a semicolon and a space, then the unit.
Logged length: 11.8; mm
